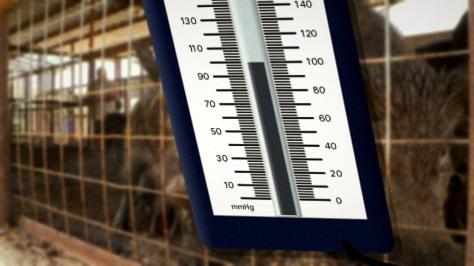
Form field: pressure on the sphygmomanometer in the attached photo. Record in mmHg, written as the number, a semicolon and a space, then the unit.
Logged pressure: 100; mmHg
